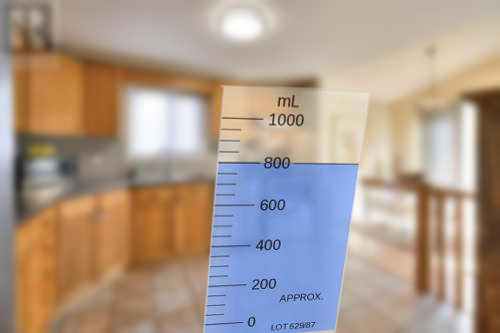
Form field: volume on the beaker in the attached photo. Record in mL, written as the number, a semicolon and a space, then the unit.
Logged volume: 800; mL
